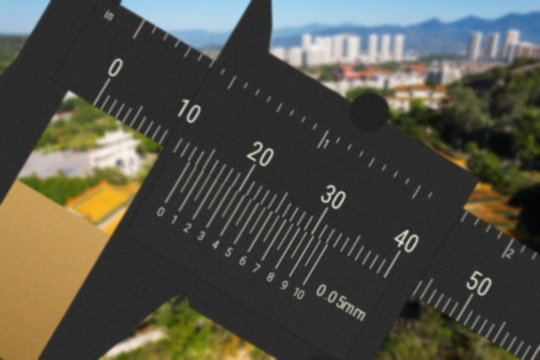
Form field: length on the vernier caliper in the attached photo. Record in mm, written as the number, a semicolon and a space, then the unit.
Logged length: 13.2; mm
